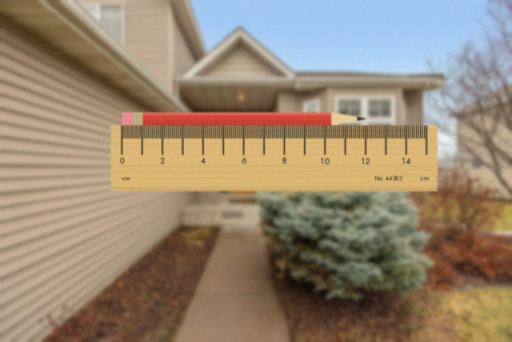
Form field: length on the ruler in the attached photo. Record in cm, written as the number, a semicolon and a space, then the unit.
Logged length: 12; cm
